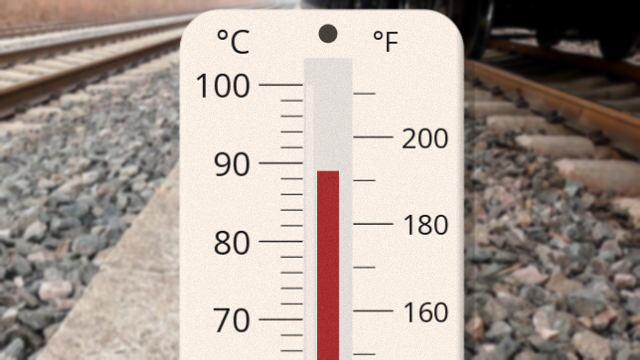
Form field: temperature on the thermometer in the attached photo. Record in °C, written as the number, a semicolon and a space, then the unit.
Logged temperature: 89; °C
